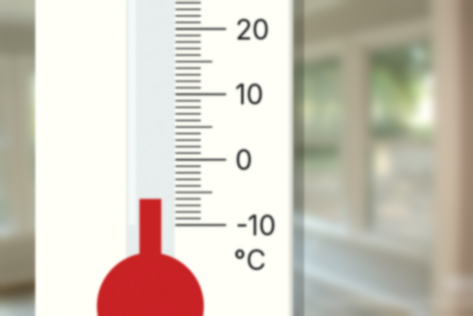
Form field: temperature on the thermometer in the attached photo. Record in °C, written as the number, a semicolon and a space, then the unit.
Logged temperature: -6; °C
